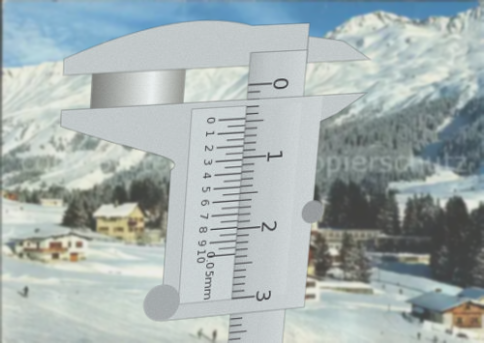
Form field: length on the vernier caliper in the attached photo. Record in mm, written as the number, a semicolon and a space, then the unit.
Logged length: 4.6; mm
